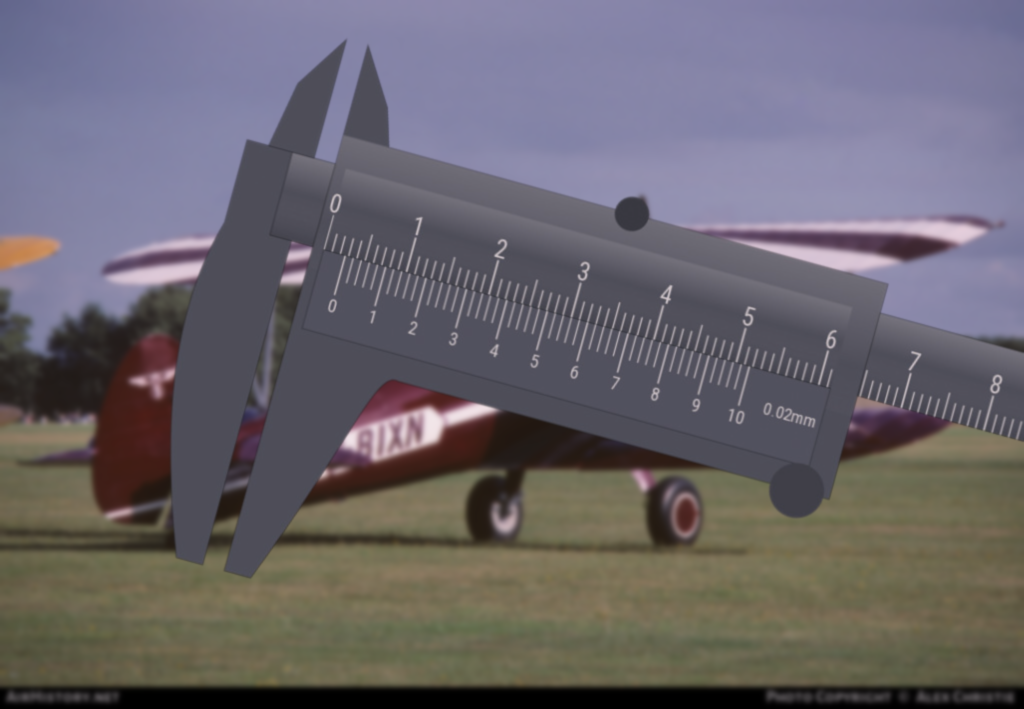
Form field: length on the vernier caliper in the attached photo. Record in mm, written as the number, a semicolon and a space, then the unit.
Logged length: 2.6; mm
